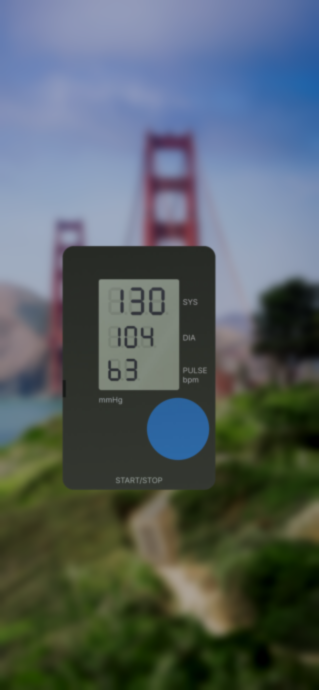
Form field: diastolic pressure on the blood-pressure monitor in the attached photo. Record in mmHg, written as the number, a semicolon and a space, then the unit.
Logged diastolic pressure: 104; mmHg
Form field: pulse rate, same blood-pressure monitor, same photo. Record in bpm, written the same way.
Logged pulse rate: 63; bpm
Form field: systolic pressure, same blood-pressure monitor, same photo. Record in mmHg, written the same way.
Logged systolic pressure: 130; mmHg
